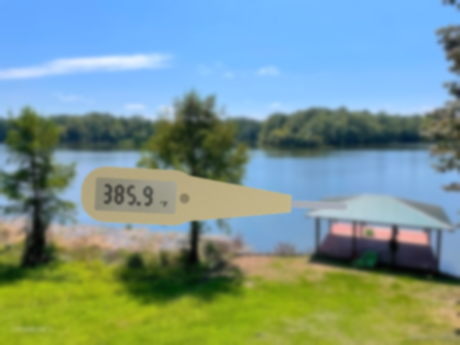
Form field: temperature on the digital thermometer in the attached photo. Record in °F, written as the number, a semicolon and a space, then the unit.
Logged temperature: 385.9; °F
